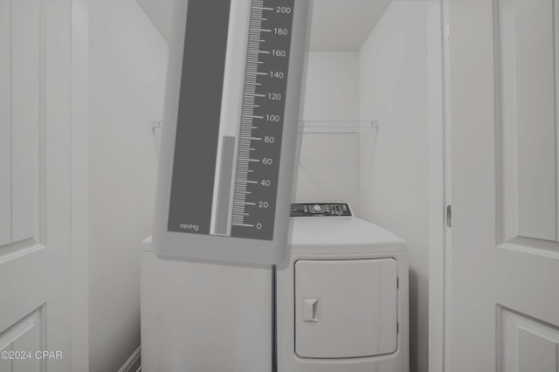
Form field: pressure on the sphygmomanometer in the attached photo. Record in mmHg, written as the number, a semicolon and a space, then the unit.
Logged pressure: 80; mmHg
